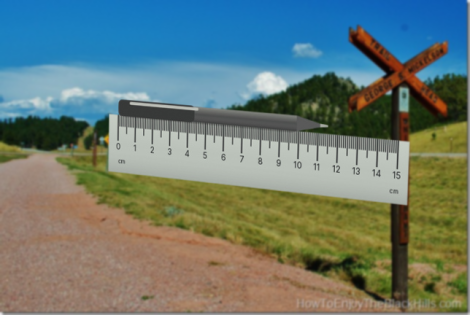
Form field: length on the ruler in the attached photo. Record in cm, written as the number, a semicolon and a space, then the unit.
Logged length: 11.5; cm
